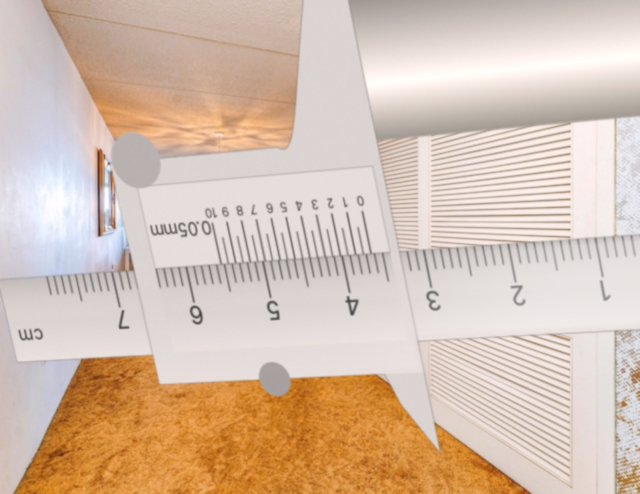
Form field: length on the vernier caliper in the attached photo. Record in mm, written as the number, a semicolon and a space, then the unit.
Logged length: 36.4; mm
